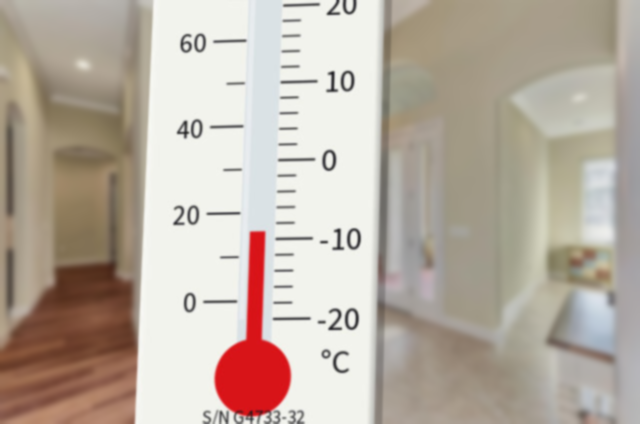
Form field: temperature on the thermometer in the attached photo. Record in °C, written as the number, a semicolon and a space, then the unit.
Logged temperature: -9; °C
